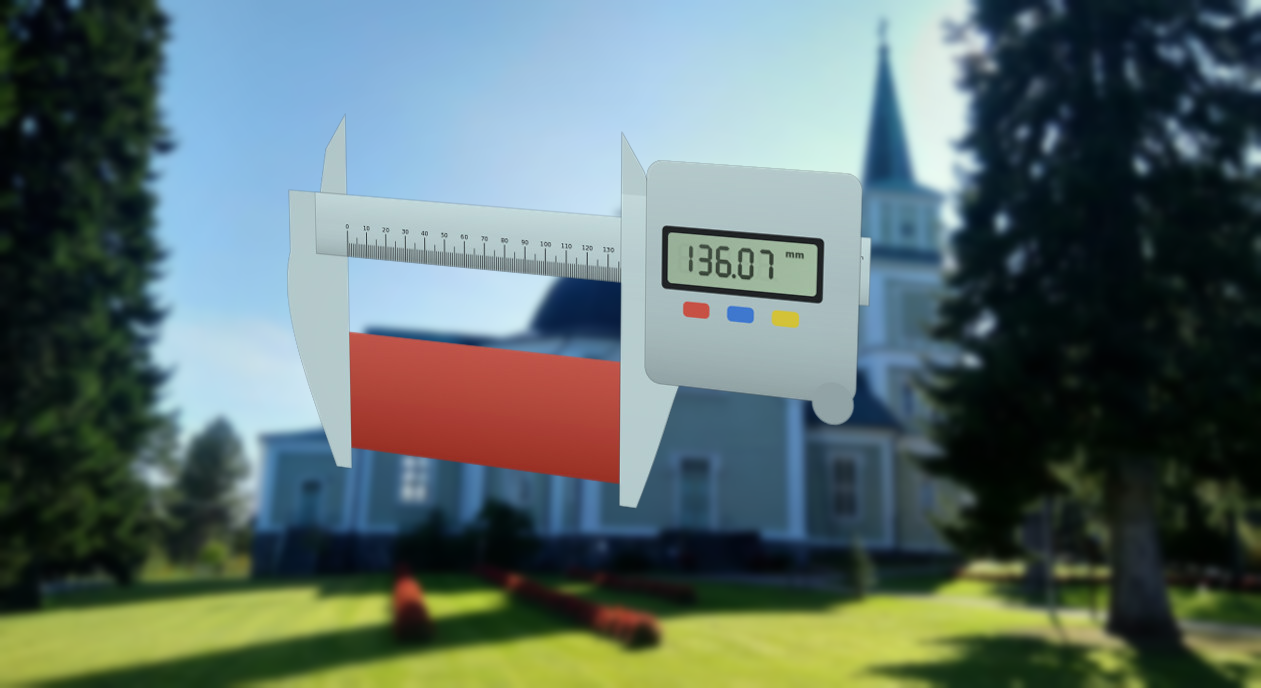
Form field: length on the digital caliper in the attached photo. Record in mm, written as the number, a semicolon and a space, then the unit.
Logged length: 136.07; mm
